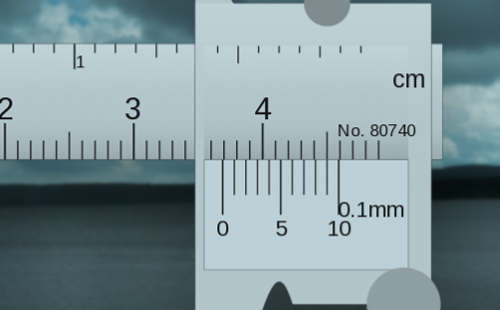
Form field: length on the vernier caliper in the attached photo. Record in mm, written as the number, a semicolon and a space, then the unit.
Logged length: 36.9; mm
